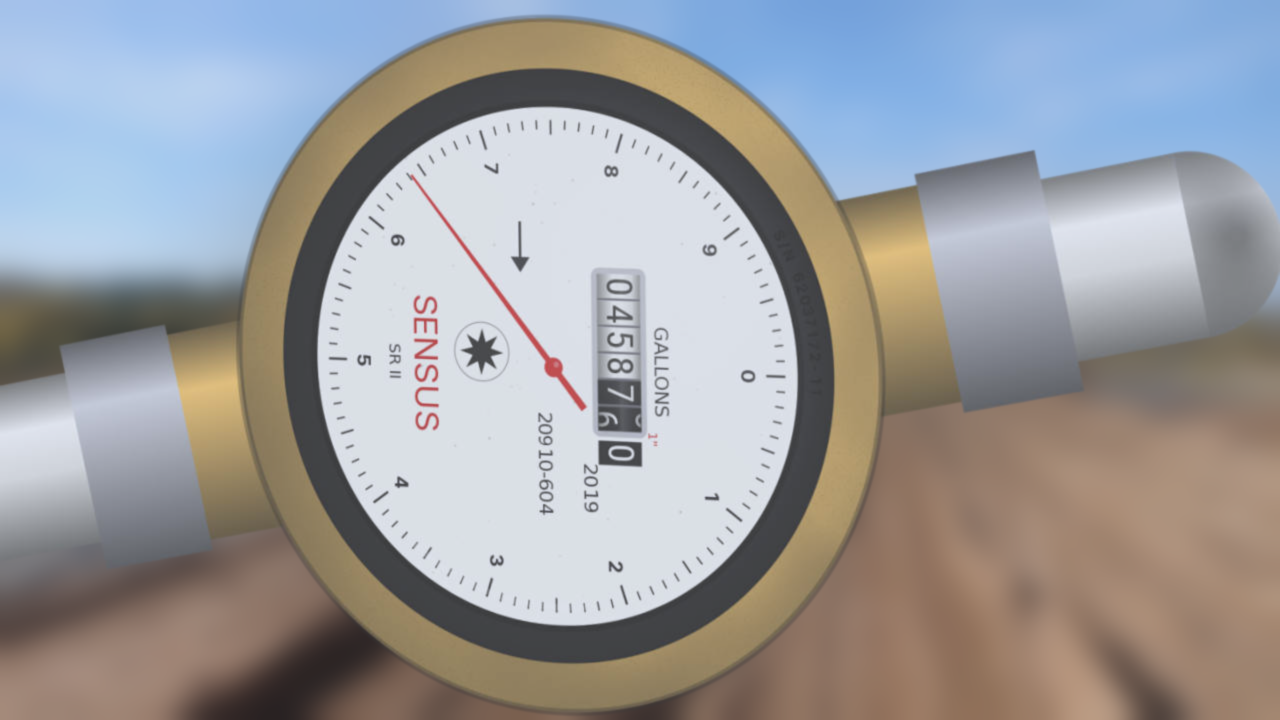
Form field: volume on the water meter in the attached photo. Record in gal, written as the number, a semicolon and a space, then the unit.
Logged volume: 458756.4; gal
